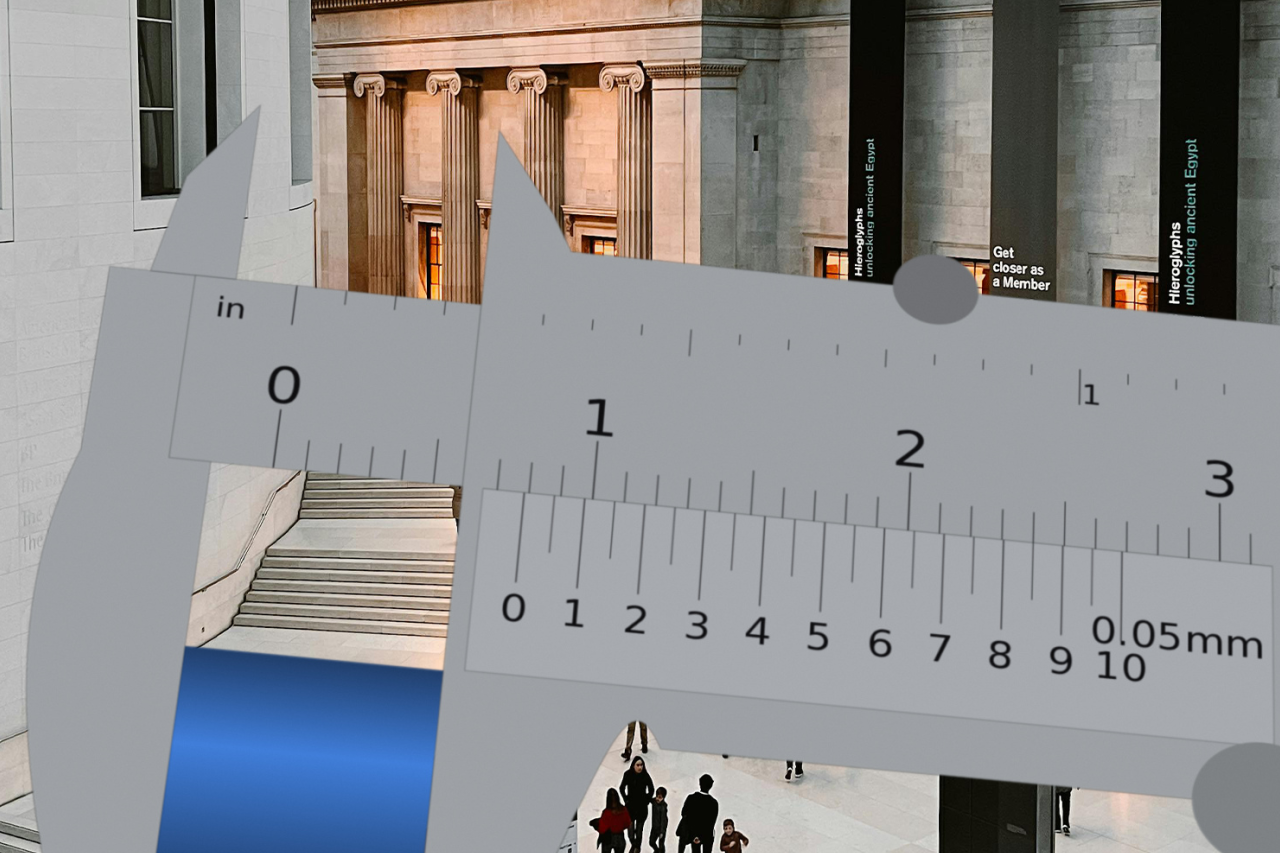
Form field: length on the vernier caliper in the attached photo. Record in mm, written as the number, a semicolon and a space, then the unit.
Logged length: 7.85; mm
